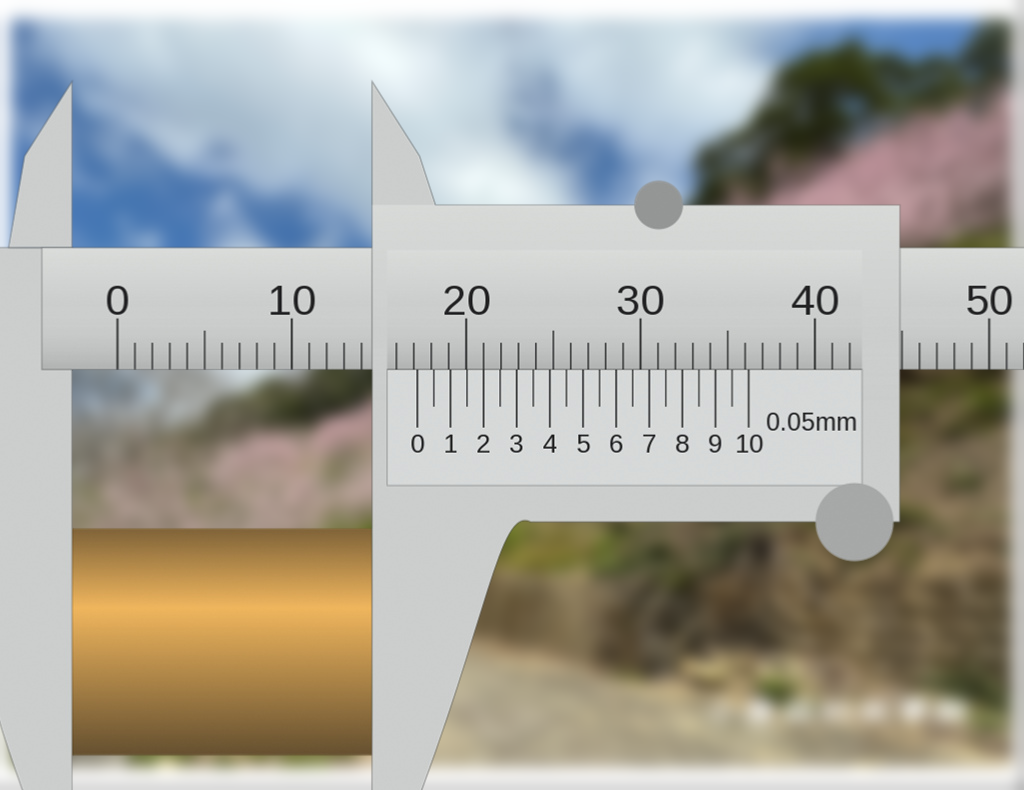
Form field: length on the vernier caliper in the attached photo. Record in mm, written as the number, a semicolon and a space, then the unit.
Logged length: 17.2; mm
